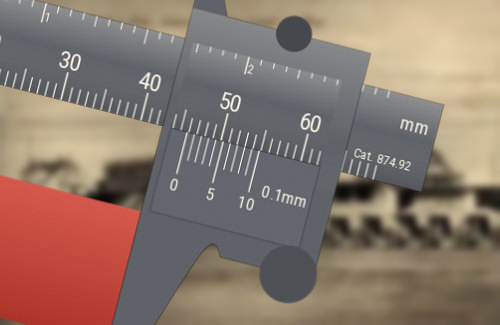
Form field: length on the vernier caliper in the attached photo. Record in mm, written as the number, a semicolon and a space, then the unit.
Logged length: 45.8; mm
